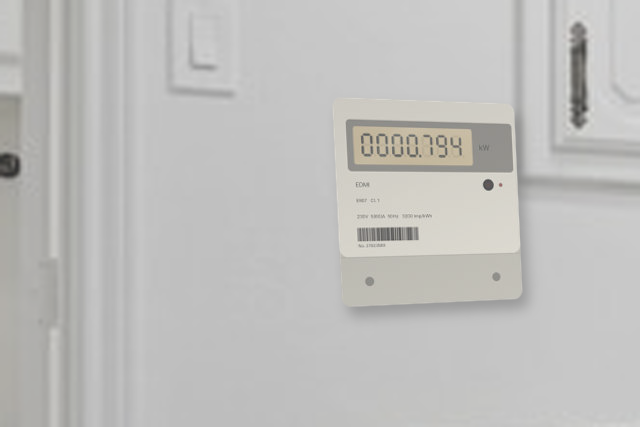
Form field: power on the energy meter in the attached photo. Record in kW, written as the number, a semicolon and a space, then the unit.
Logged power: 0.794; kW
